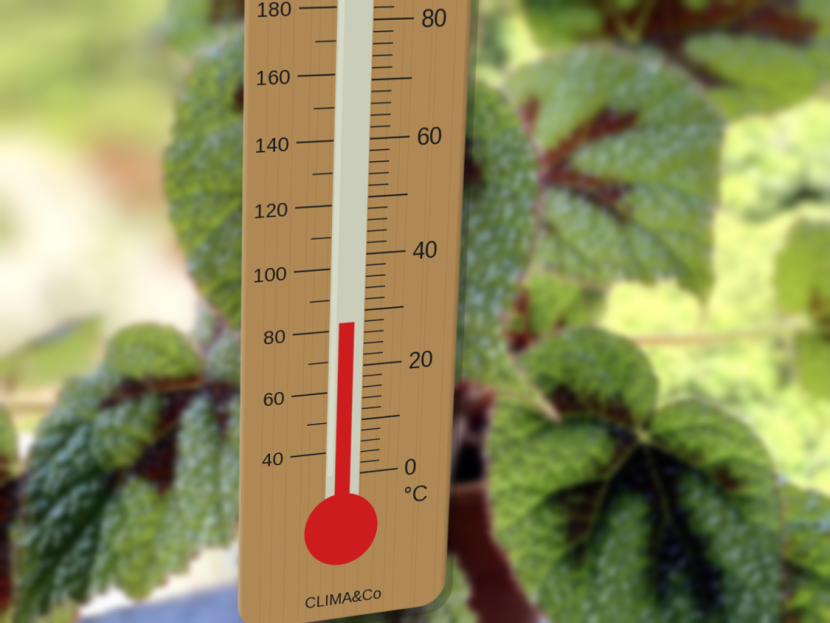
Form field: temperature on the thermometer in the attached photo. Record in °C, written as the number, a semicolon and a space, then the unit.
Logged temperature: 28; °C
